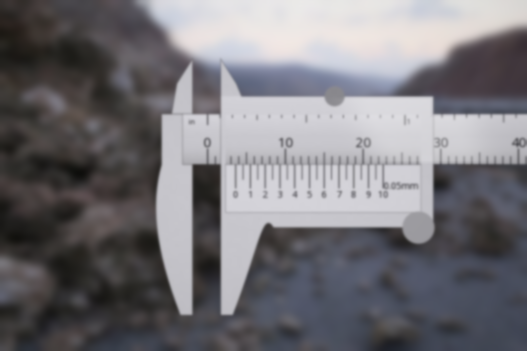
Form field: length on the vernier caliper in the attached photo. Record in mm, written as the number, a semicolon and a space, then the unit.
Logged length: 3.6; mm
